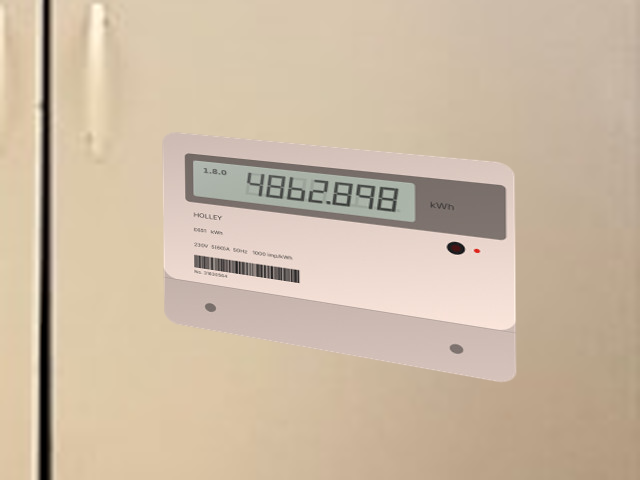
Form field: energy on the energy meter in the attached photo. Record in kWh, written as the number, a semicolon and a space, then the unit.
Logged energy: 4862.898; kWh
